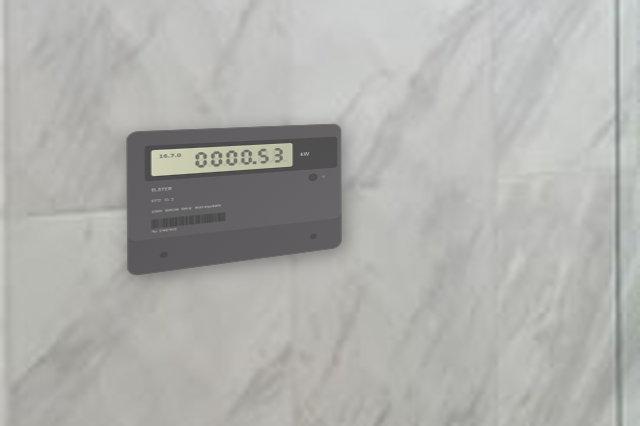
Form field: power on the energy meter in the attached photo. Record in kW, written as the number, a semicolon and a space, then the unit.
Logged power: 0.53; kW
